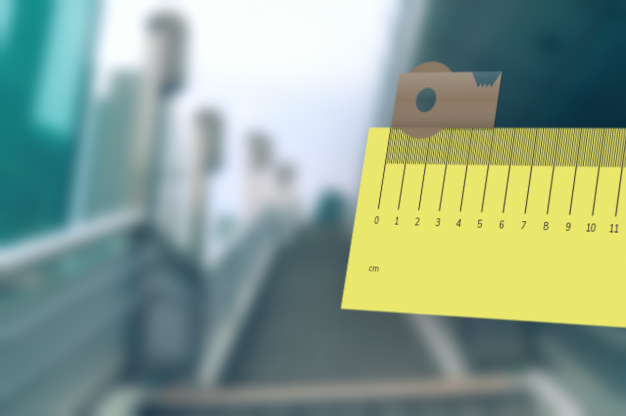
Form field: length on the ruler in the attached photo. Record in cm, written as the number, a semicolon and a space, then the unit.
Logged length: 5; cm
